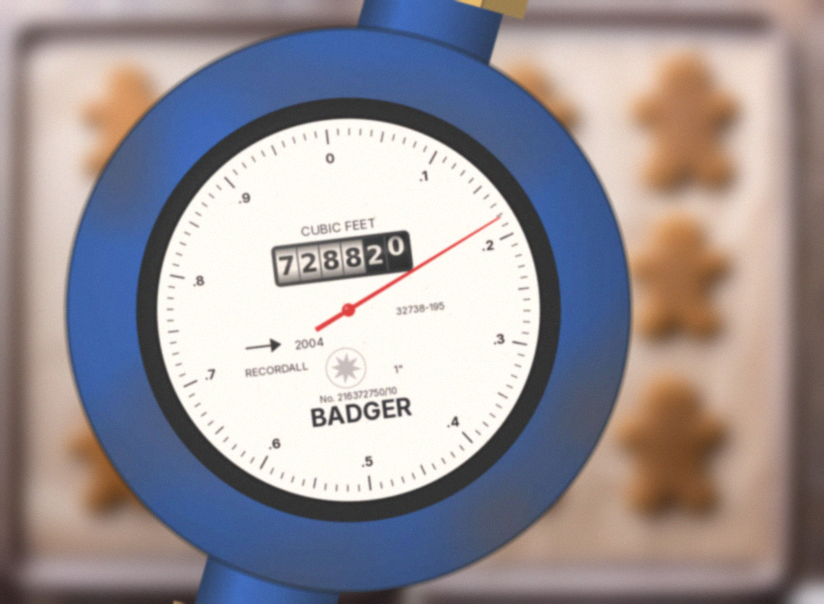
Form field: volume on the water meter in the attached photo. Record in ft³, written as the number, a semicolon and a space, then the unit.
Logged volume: 728820.18; ft³
